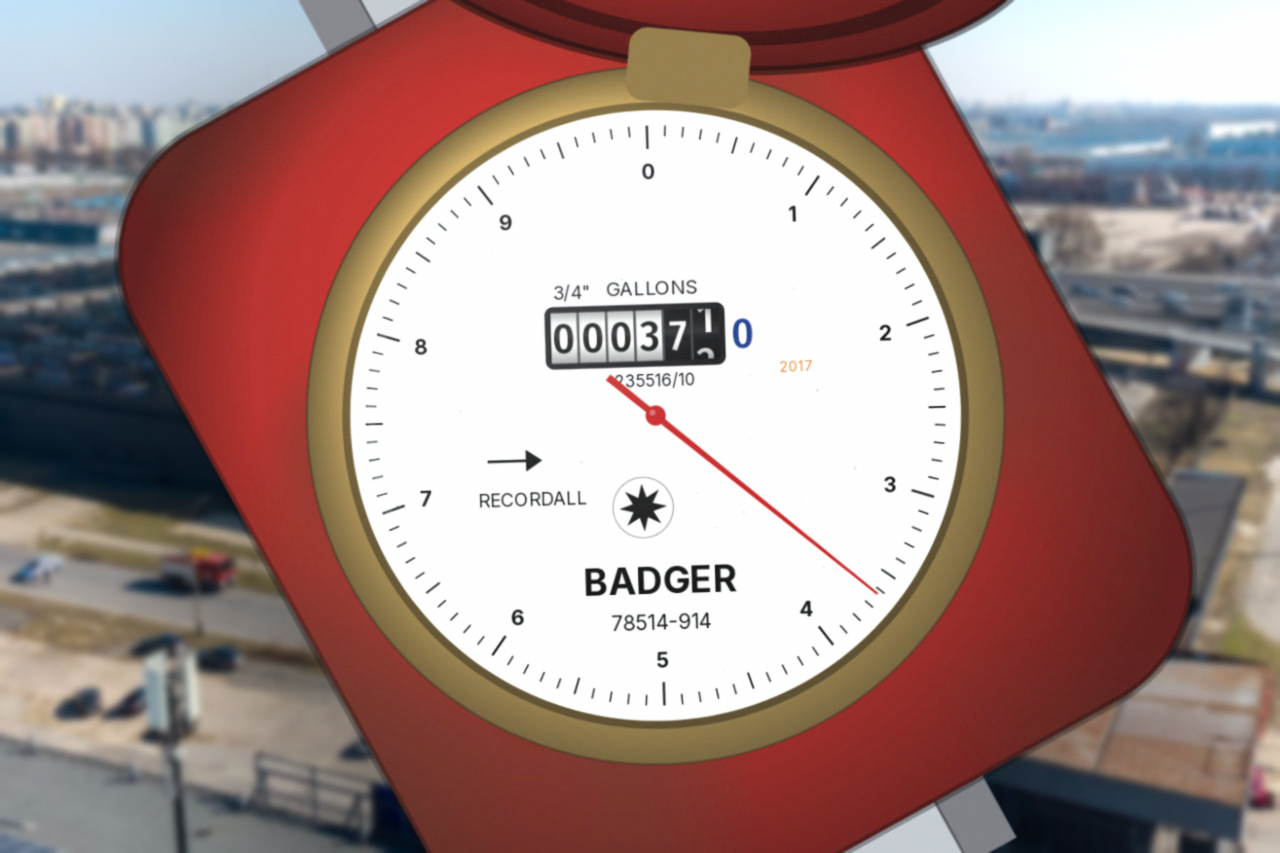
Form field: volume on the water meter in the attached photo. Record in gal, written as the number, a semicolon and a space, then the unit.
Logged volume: 3713.6; gal
